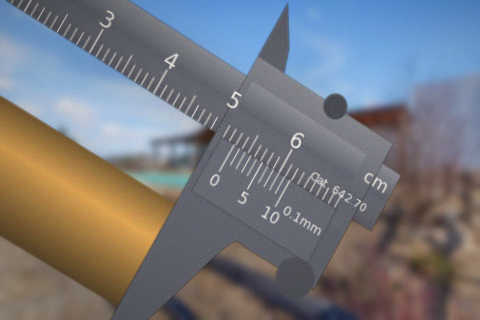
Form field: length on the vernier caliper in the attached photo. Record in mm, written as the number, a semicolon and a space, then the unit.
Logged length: 52.8; mm
